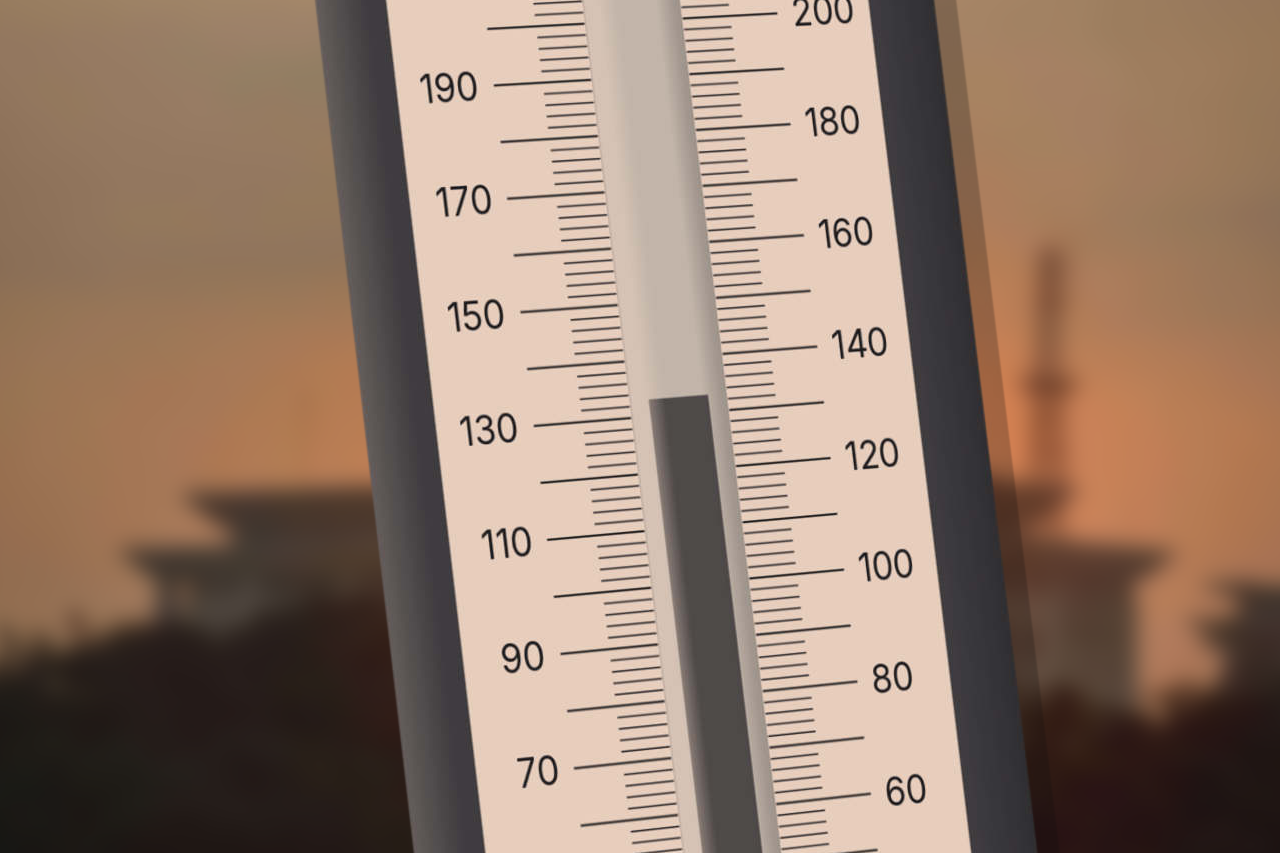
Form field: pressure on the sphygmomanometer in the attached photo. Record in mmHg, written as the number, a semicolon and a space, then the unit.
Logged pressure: 133; mmHg
